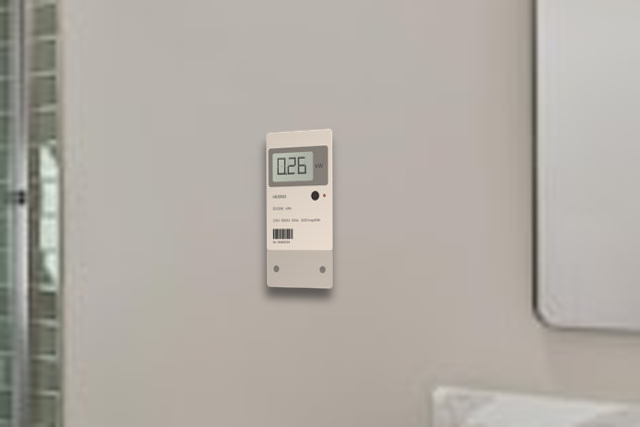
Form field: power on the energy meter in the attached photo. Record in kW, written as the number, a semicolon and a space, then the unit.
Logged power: 0.26; kW
